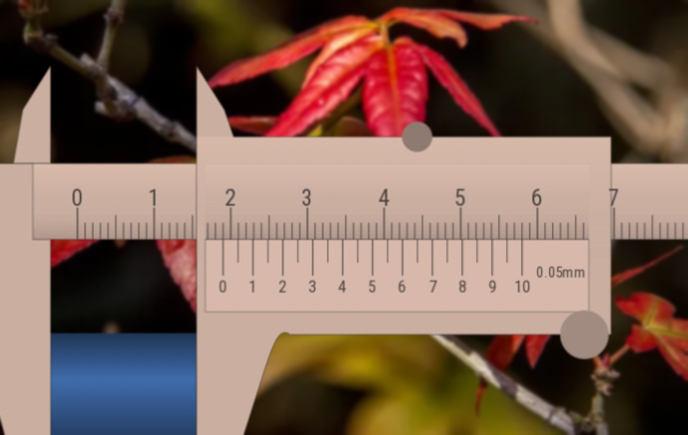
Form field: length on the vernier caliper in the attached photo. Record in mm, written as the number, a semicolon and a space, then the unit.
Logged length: 19.0; mm
